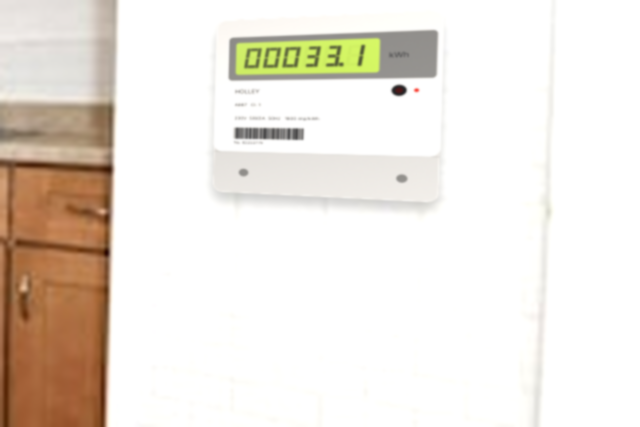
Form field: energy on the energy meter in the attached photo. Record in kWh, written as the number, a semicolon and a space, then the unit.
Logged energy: 33.1; kWh
